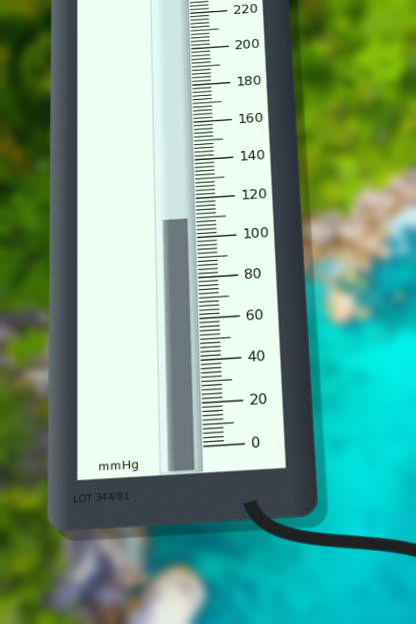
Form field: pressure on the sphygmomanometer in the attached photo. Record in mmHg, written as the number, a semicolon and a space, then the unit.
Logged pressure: 110; mmHg
